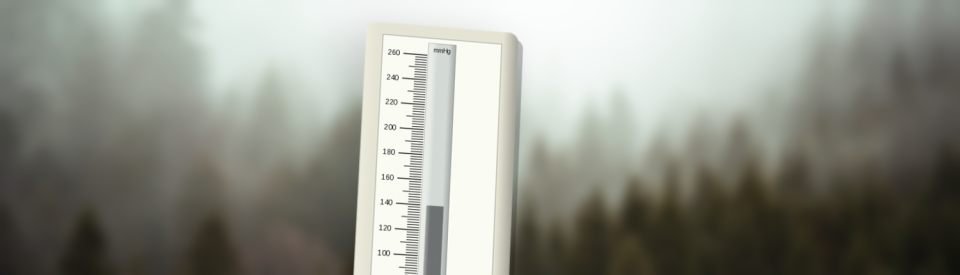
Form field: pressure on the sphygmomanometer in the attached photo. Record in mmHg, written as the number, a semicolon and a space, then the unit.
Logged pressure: 140; mmHg
